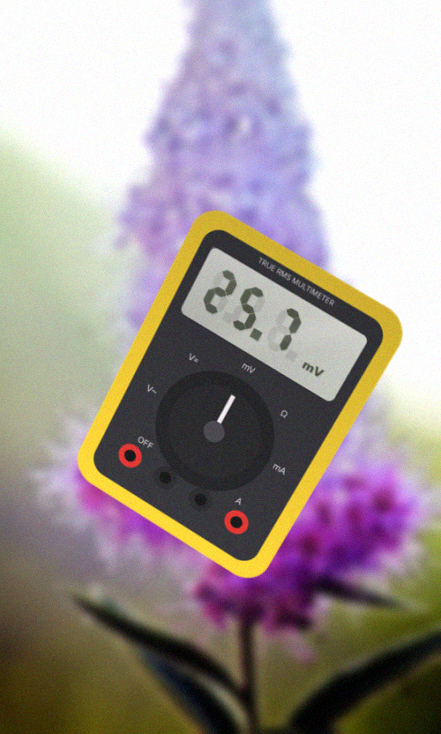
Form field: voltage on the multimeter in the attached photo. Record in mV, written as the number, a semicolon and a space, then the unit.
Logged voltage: 25.7; mV
